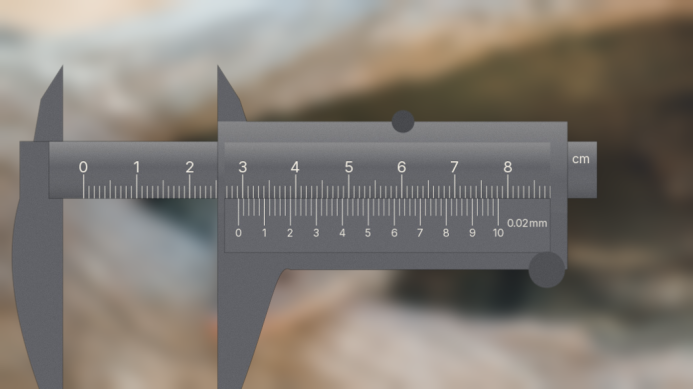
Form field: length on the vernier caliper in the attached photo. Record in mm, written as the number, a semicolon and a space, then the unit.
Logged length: 29.2; mm
